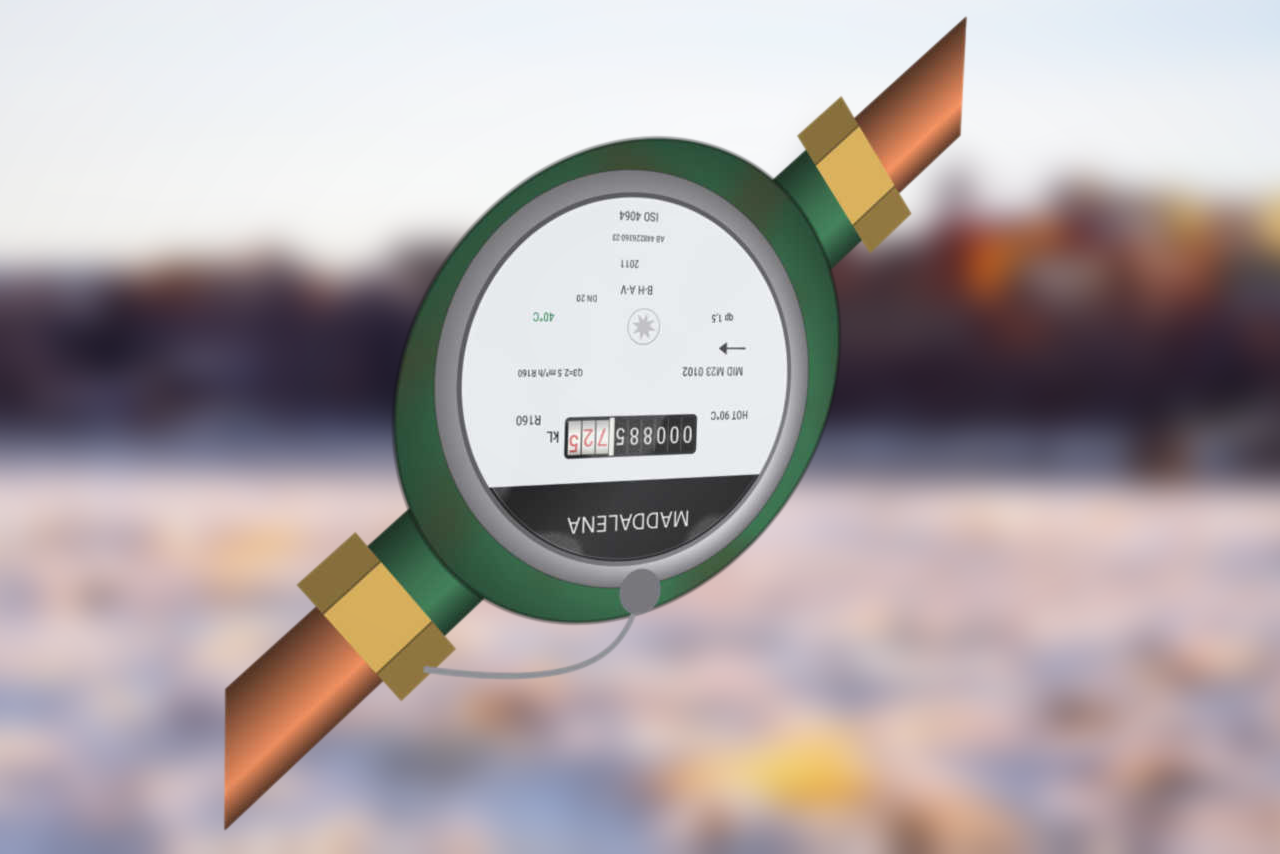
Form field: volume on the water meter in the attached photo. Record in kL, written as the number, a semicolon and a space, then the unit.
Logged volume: 885.725; kL
